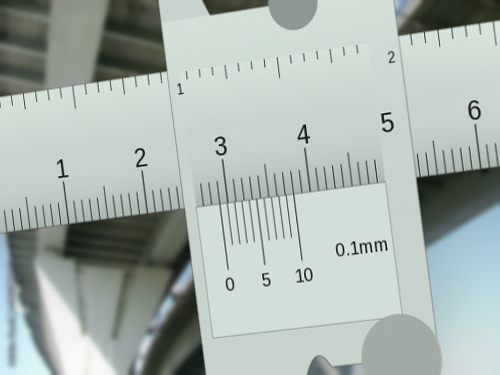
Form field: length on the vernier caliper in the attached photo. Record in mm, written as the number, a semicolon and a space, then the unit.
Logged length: 29.0; mm
